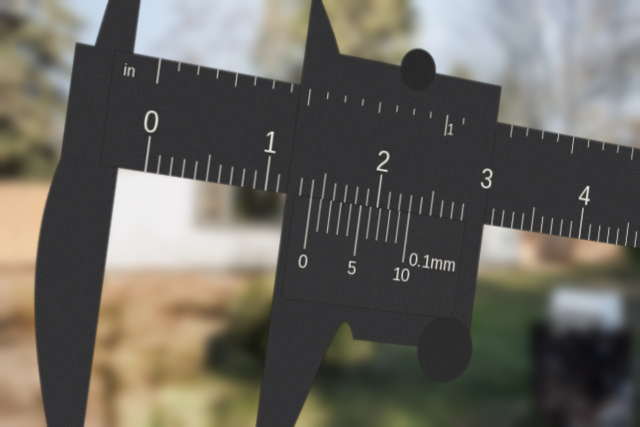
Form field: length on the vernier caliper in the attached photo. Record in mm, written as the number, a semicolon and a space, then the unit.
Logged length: 14.0; mm
